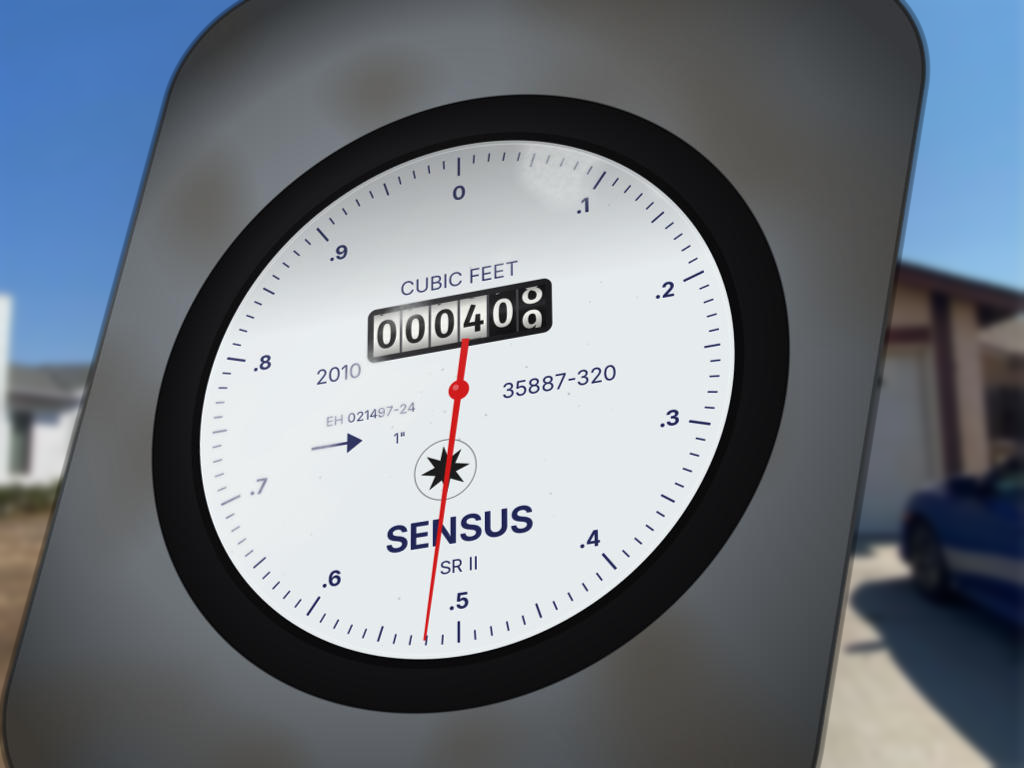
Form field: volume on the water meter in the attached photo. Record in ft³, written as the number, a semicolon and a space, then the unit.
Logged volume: 408.52; ft³
